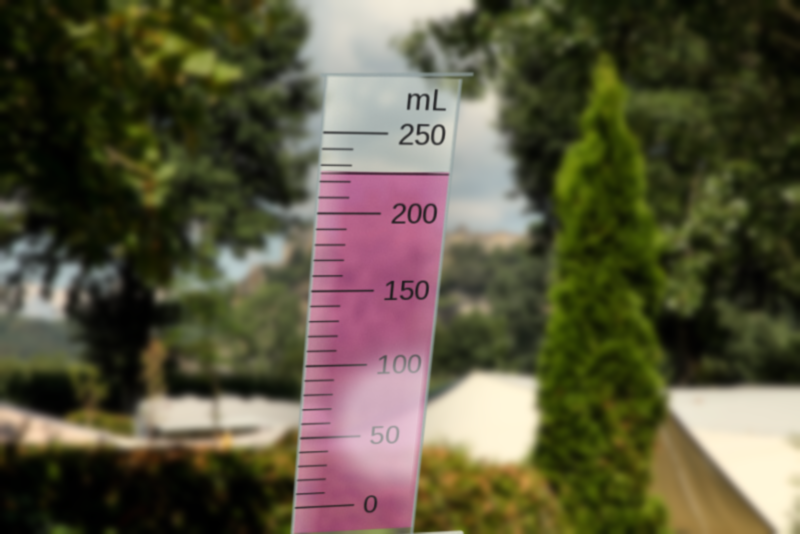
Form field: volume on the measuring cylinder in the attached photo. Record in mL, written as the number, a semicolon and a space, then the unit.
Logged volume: 225; mL
